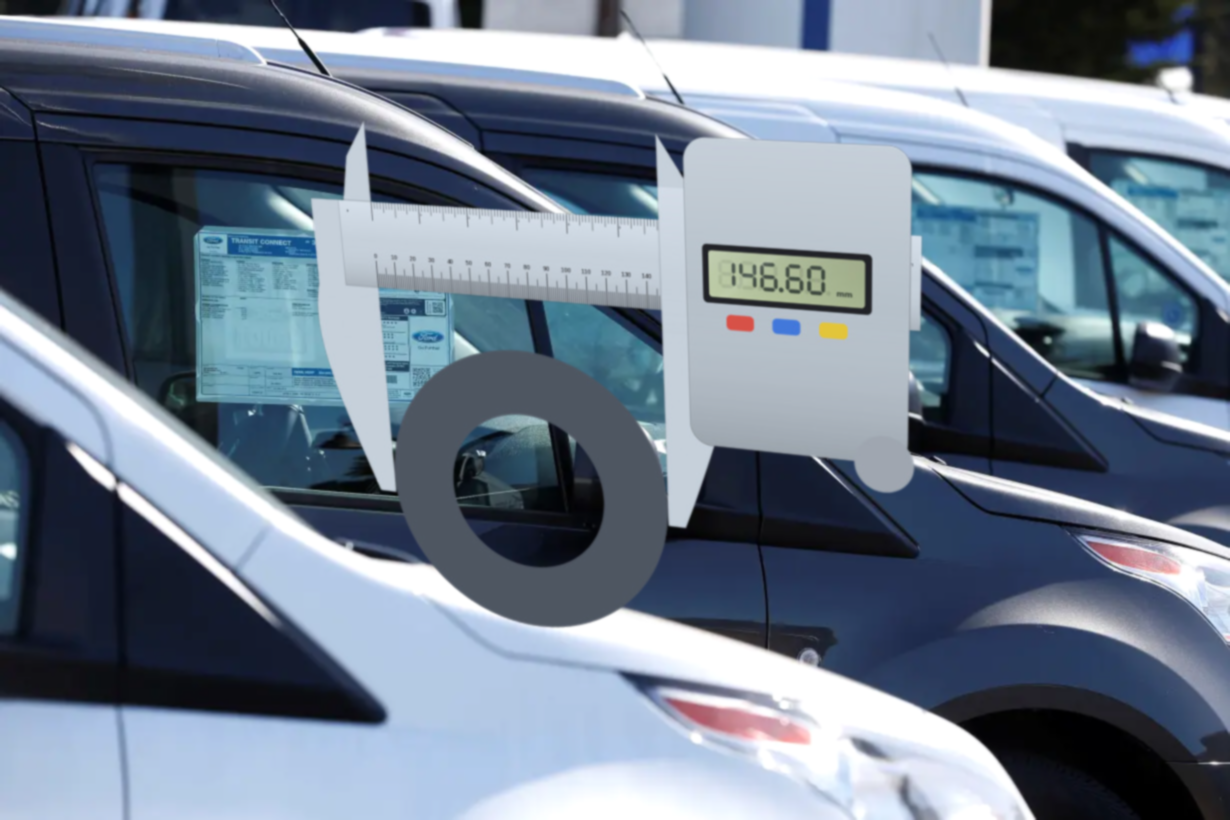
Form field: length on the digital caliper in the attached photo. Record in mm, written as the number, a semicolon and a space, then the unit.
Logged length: 146.60; mm
